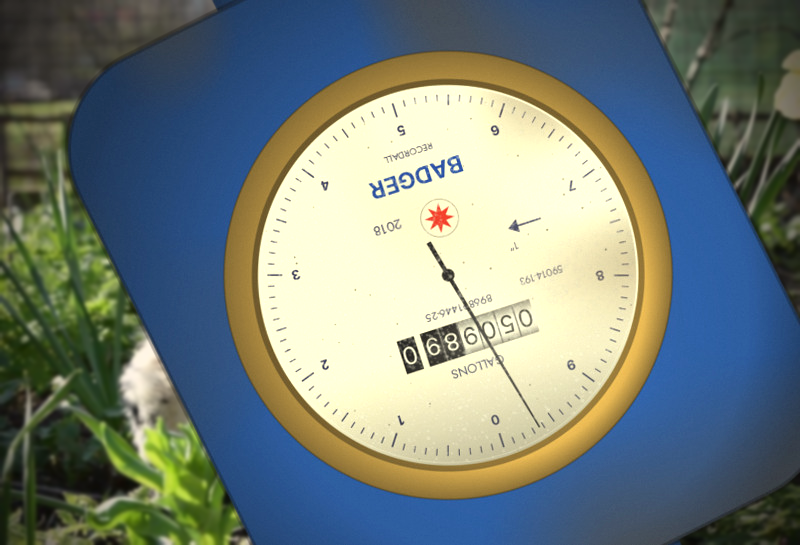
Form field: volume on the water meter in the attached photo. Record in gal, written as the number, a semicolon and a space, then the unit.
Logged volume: 509889.6; gal
